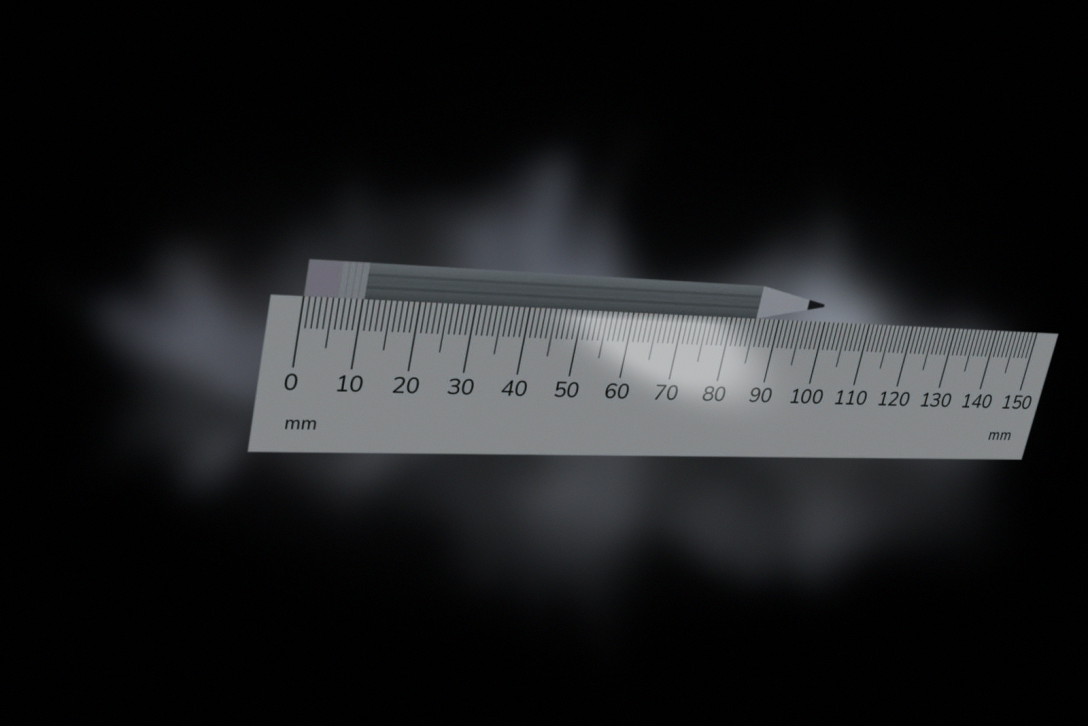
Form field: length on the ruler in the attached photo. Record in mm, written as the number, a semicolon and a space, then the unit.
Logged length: 99; mm
